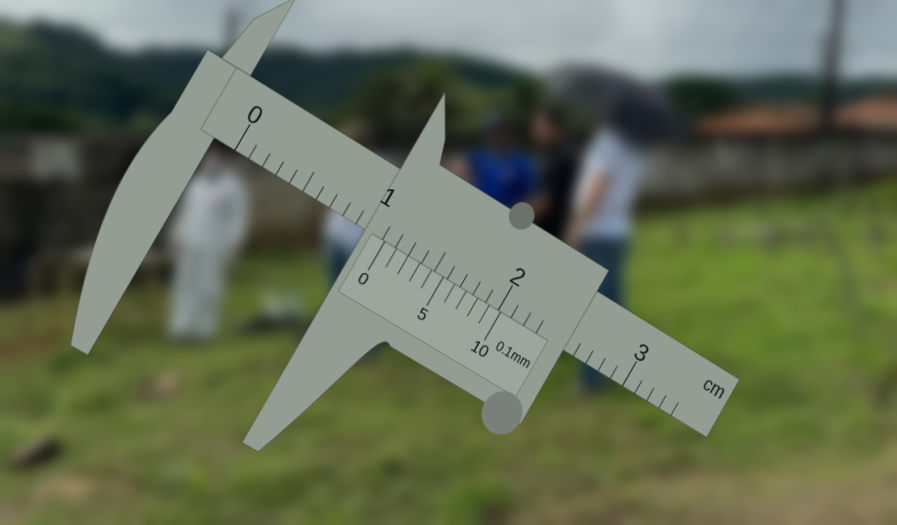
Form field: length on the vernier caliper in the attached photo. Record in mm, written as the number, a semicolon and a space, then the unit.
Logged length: 11.2; mm
